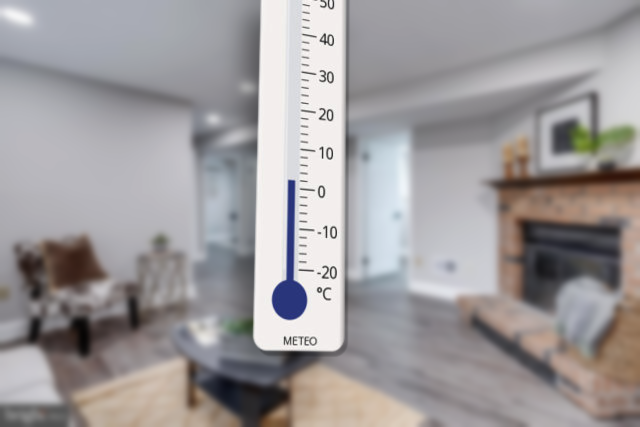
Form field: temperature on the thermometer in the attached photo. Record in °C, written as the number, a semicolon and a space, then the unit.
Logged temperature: 2; °C
